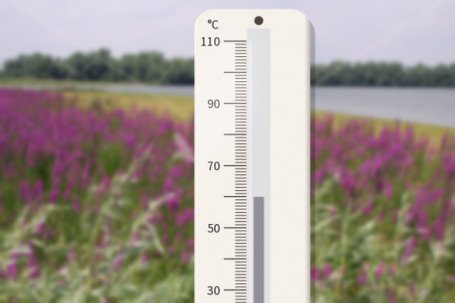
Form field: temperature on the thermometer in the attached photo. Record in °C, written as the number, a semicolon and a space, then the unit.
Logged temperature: 60; °C
